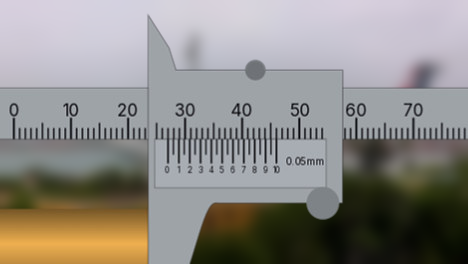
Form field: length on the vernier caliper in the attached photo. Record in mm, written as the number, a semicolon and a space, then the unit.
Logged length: 27.0; mm
